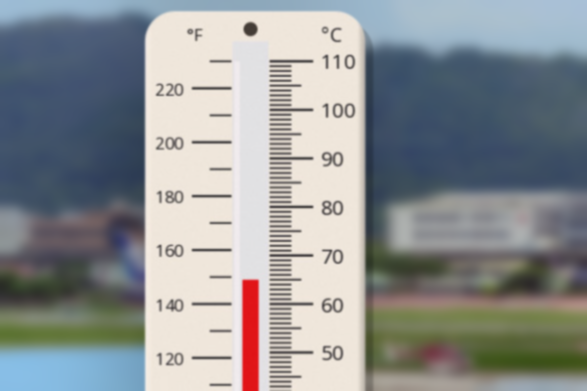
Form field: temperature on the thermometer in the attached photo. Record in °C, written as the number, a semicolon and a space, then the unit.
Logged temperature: 65; °C
